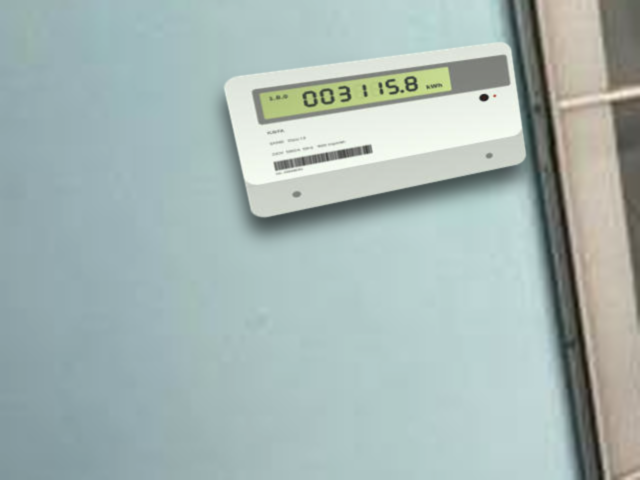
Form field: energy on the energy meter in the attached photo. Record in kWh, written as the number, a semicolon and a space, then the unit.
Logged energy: 3115.8; kWh
